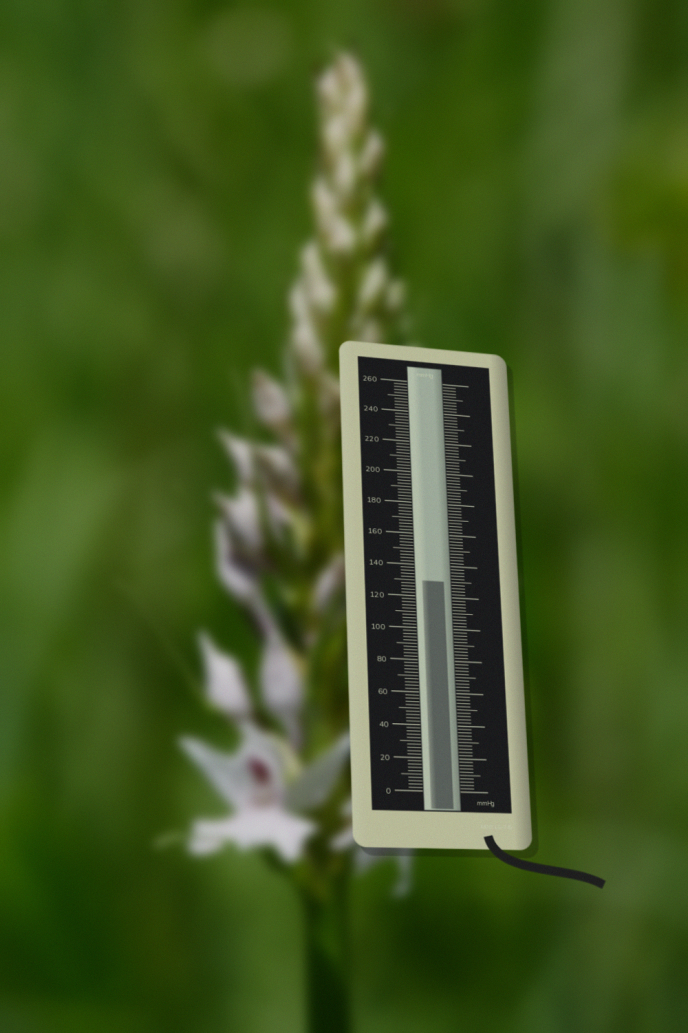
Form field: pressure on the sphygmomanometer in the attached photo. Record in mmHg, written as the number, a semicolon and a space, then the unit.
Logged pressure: 130; mmHg
